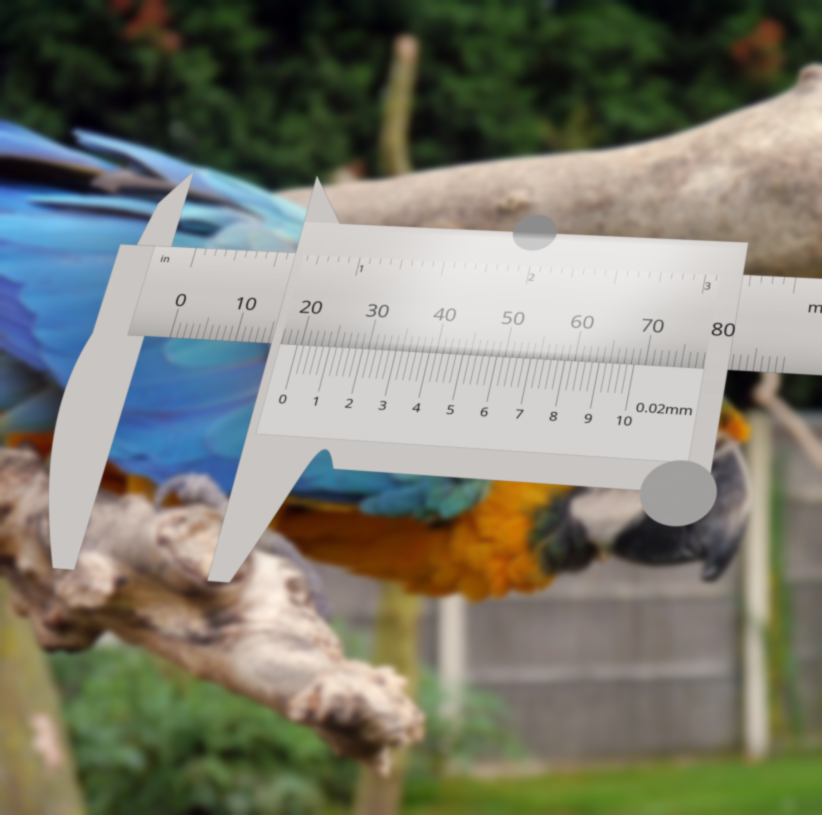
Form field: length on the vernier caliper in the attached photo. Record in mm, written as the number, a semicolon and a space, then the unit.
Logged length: 19.4; mm
